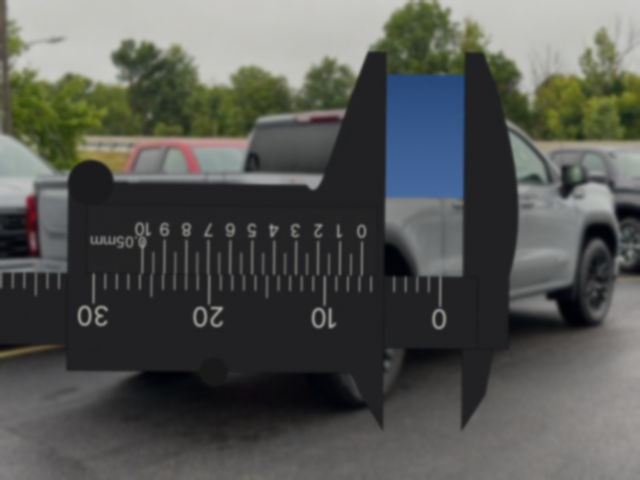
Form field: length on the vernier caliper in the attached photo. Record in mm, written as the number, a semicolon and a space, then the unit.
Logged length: 6.8; mm
